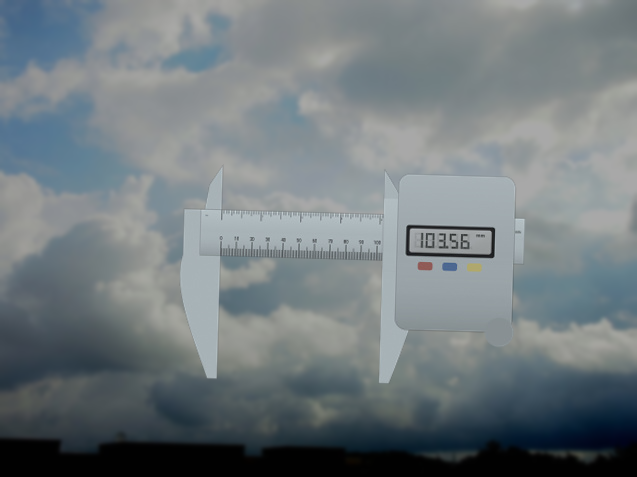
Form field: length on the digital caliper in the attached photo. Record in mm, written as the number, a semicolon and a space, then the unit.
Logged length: 103.56; mm
